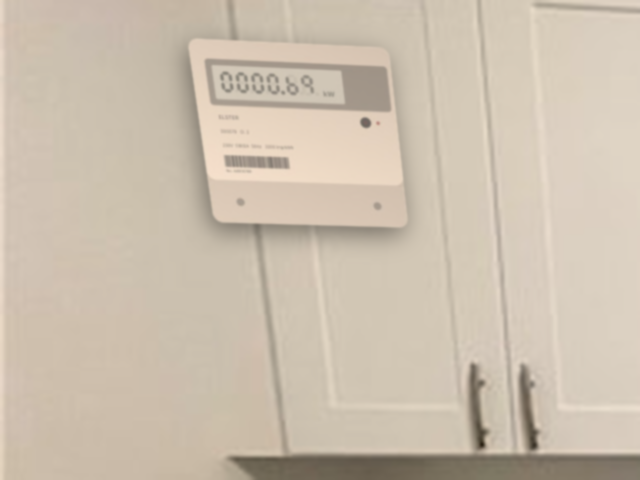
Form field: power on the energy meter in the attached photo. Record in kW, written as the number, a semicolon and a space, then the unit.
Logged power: 0.69; kW
